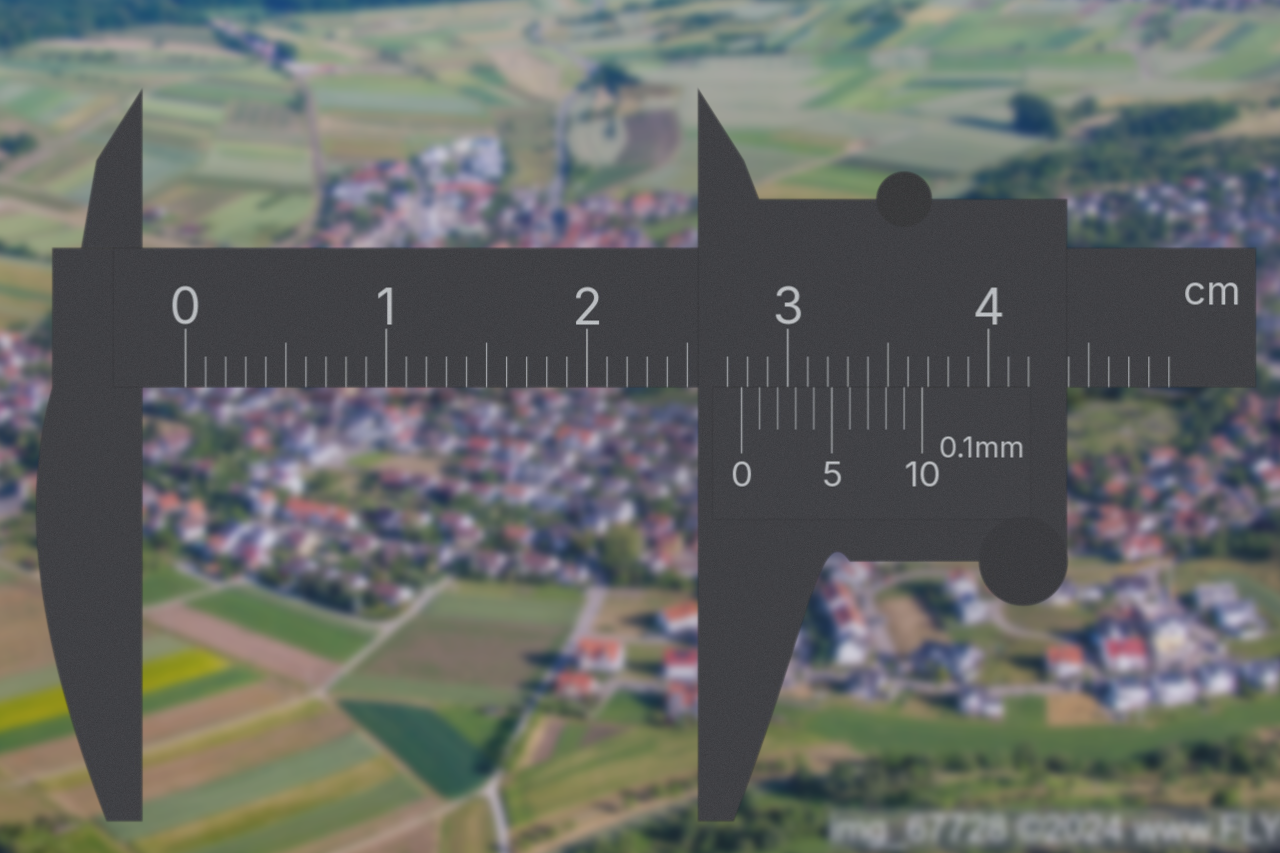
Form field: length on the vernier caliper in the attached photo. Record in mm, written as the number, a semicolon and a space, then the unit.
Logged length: 27.7; mm
